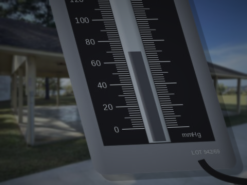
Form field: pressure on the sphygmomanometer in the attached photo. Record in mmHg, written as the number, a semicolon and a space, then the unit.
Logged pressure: 70; mmHg
